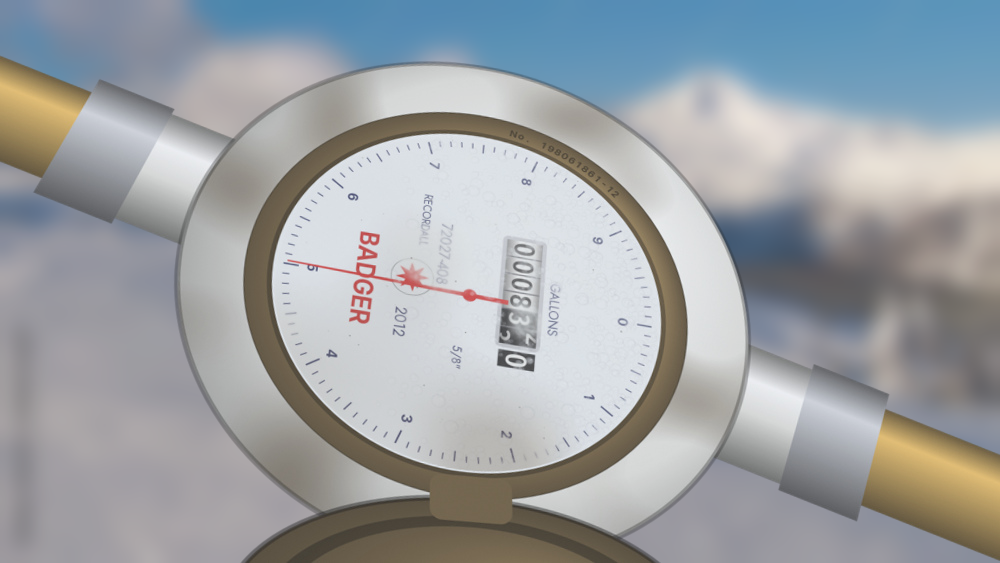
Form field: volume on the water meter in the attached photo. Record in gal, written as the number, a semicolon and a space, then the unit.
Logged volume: 8325.0; gal
